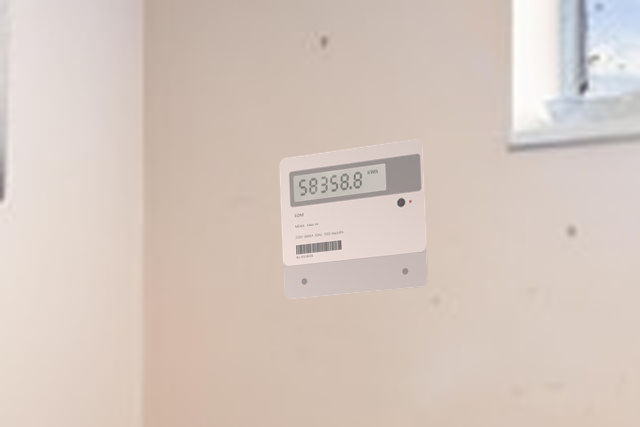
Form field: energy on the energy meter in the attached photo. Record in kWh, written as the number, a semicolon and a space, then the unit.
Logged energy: 58358.8; kWh
